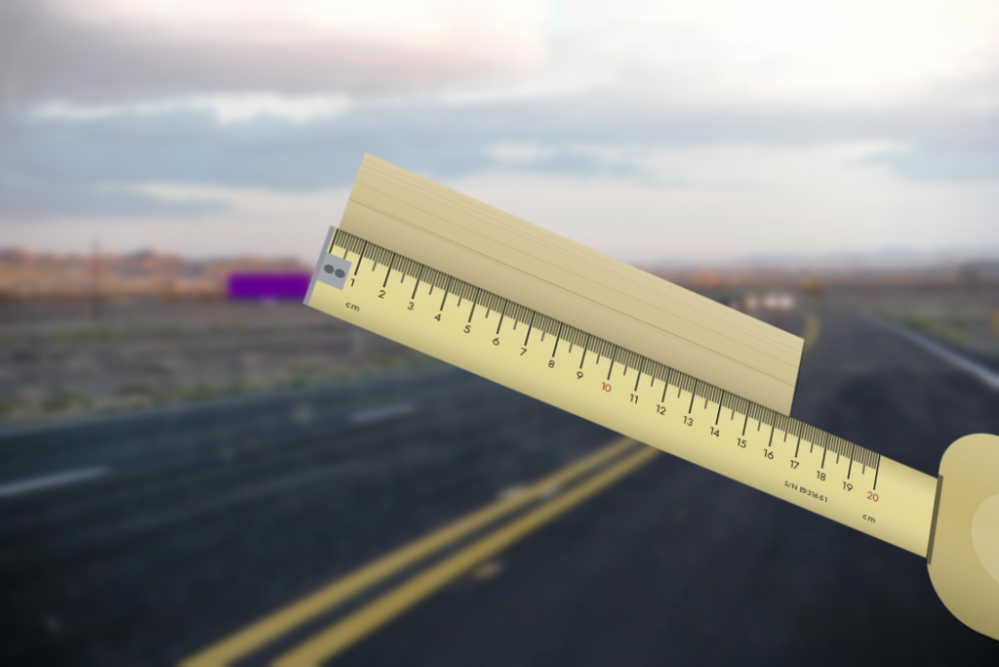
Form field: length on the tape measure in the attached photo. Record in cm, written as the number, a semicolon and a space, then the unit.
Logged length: 16.5; cm
